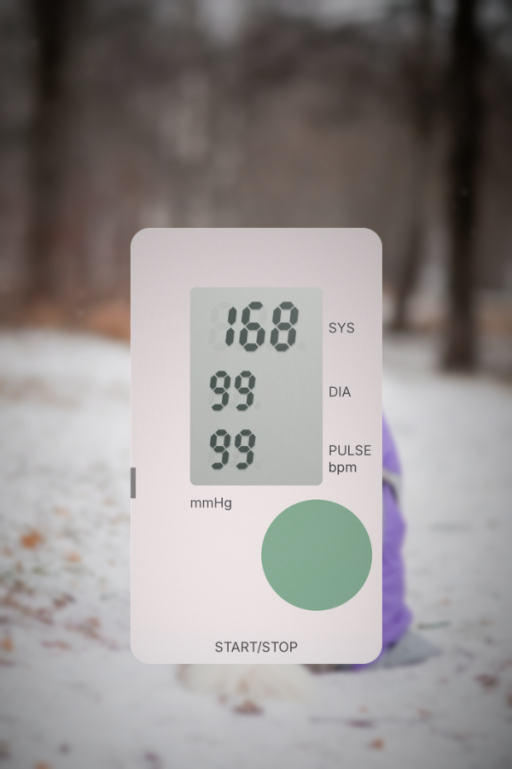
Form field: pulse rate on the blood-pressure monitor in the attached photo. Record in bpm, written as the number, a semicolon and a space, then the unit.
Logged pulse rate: 99; bpm
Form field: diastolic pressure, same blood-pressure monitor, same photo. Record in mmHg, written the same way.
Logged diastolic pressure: 99; mmHg
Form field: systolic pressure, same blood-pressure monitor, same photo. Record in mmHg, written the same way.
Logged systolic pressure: 168; mmHg
